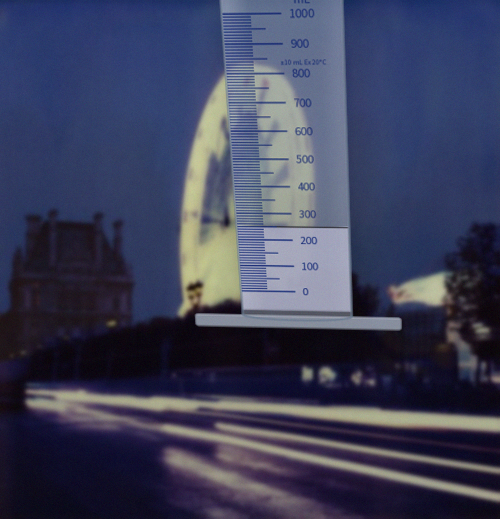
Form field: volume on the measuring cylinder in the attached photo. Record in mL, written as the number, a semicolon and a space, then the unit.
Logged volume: 250; mL
